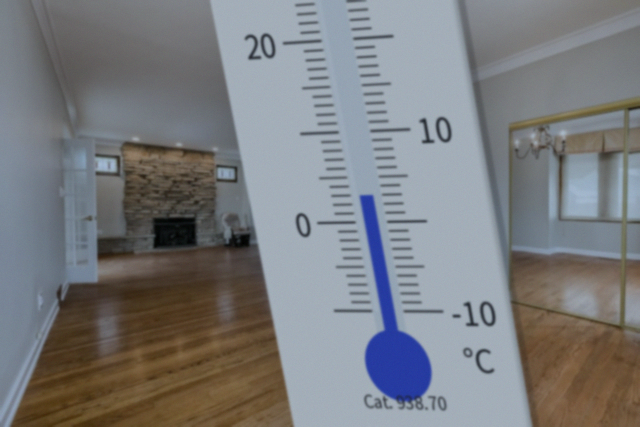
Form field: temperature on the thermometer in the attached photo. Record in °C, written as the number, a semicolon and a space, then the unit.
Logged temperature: 3; °C
